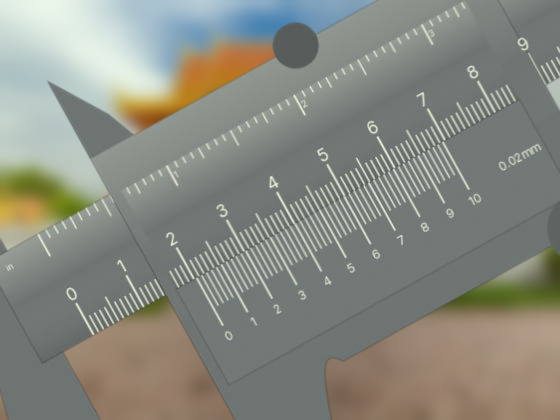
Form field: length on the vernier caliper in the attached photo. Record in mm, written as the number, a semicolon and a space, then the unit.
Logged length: 20.5; mm
